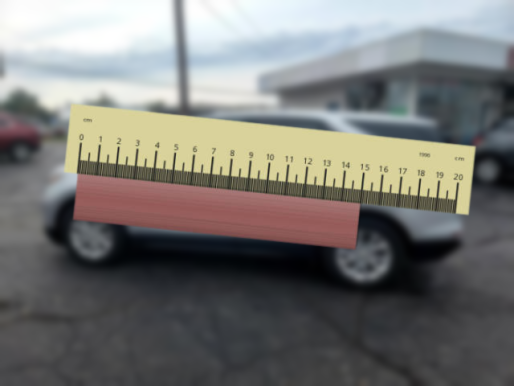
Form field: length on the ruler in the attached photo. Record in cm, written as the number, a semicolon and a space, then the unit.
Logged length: 15; cm
